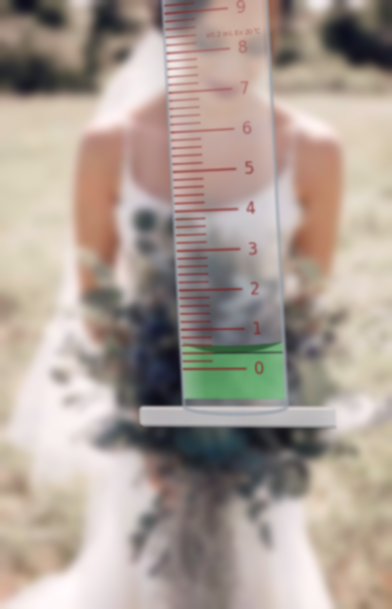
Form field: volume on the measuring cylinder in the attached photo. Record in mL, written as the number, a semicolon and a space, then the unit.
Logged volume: 0.4; mL
